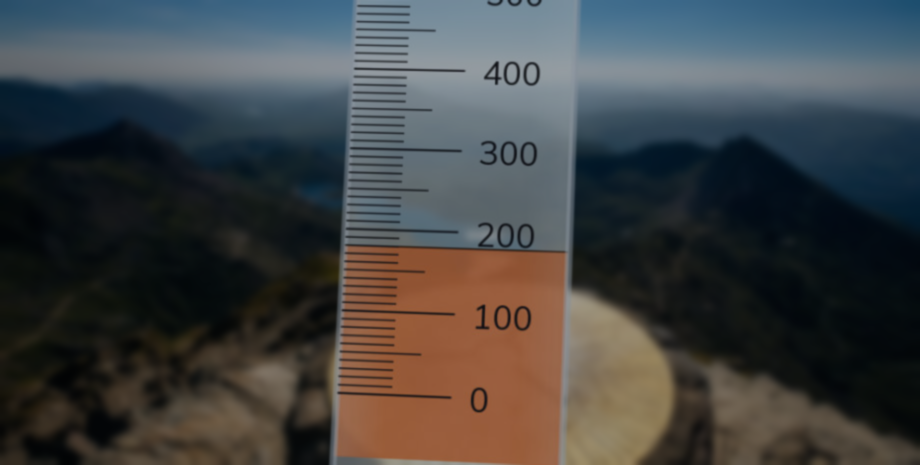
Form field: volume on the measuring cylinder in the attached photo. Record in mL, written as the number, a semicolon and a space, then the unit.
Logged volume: 180; mL
